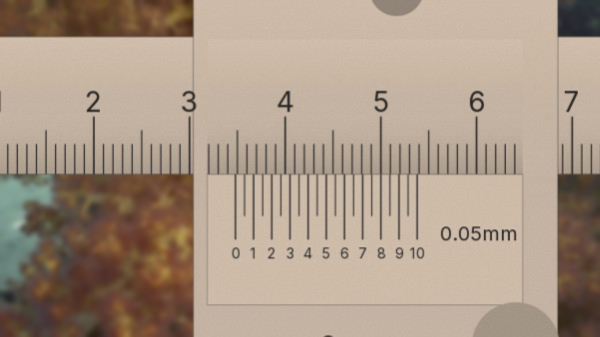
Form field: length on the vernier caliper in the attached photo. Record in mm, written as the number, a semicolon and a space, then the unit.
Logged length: 34.8; mm
